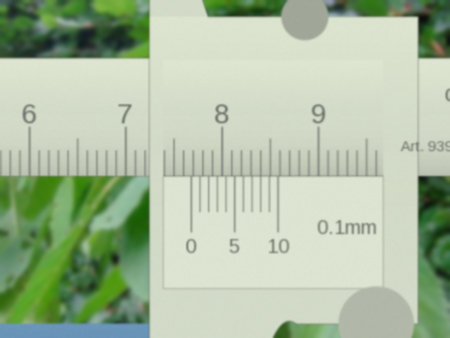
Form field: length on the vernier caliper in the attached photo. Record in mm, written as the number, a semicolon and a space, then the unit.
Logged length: 76.8; mm
